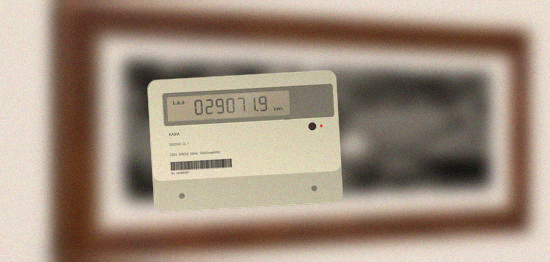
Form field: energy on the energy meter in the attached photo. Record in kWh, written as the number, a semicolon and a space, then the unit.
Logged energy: 29071.9; kWh
